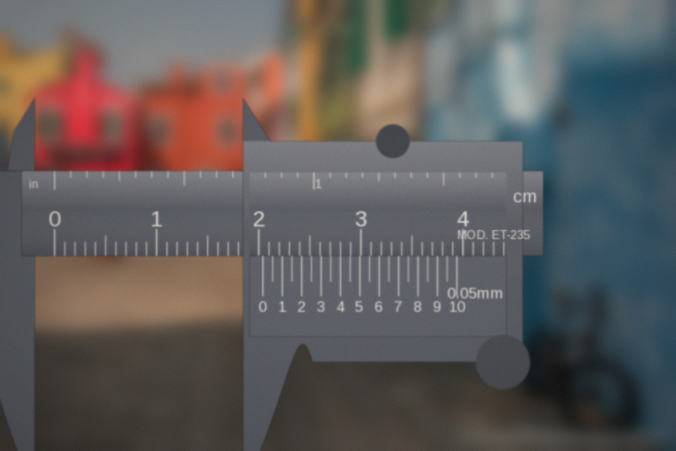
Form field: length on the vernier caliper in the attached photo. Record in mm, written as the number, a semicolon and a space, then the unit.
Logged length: 20.4; mm
